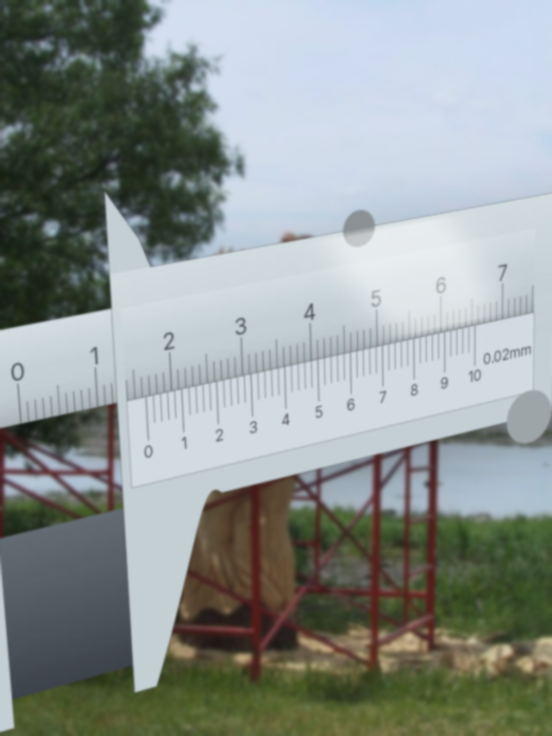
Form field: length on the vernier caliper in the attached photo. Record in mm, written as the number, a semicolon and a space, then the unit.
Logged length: 16.5; mm
